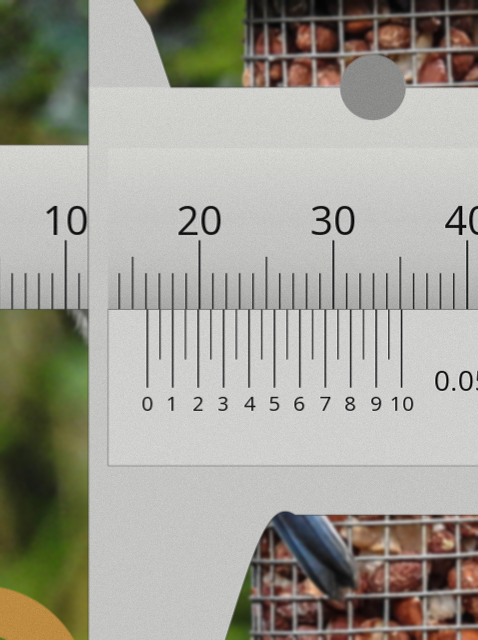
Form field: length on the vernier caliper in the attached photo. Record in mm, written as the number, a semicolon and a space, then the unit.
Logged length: 16.1; mm
